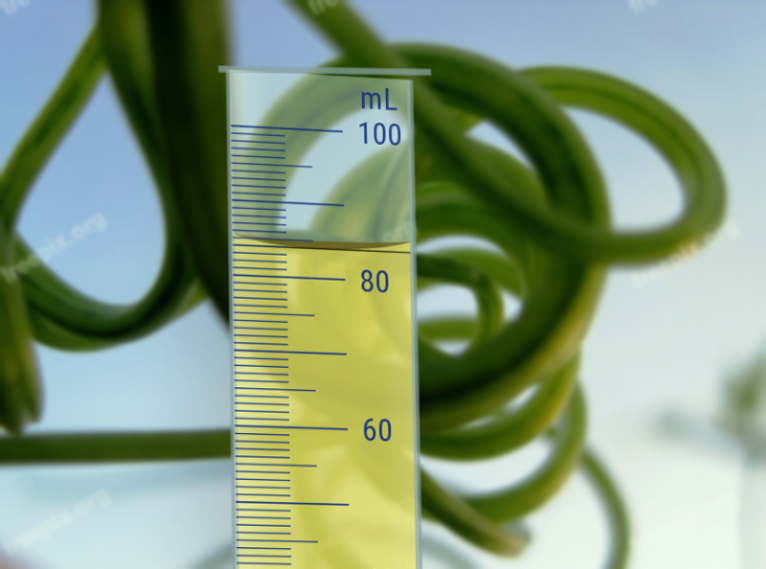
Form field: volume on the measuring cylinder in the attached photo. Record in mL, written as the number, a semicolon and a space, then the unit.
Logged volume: 84; mL
